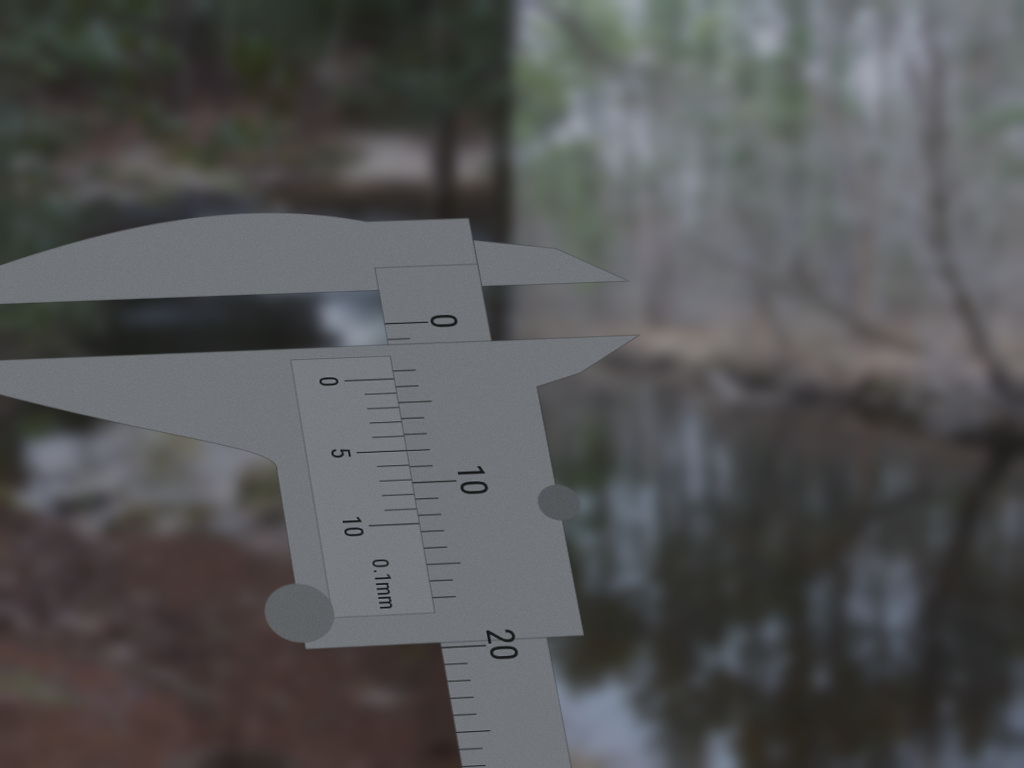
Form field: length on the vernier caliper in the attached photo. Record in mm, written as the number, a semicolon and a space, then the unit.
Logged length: 3.5; mm
